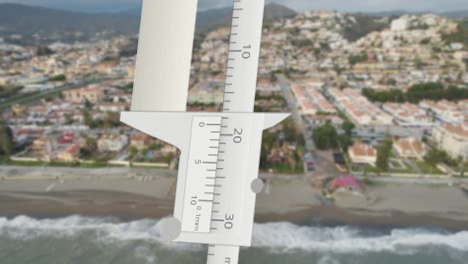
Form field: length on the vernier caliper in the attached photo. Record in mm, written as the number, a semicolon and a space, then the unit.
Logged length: 18.8; mm
